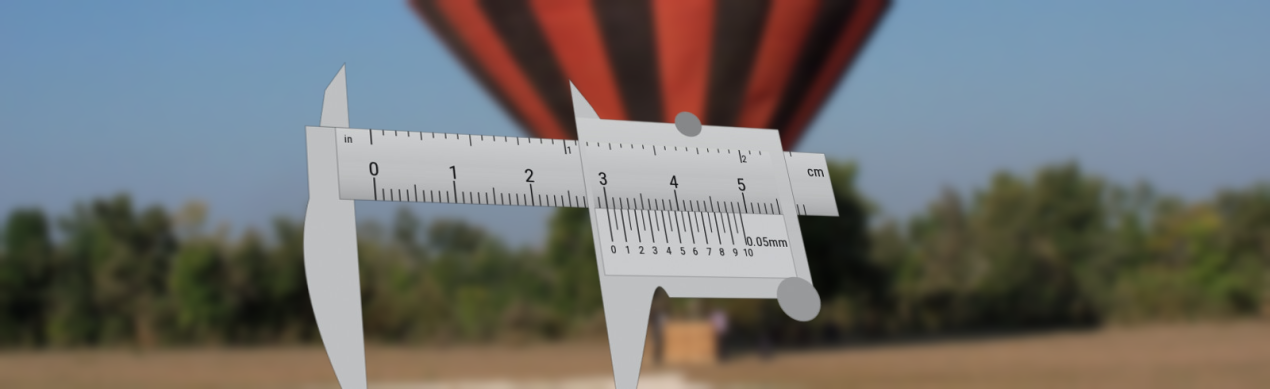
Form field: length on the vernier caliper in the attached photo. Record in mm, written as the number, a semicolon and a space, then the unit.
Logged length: 30.0; mm
